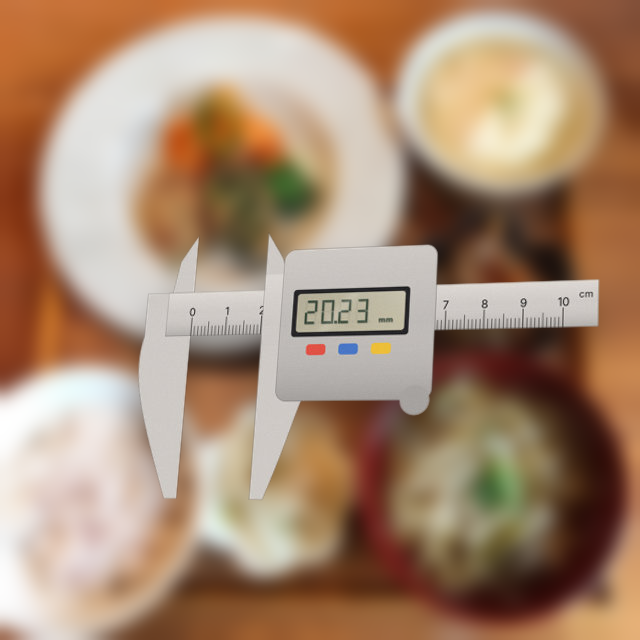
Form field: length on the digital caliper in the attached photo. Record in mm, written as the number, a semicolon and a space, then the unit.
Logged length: 20.23; mm
